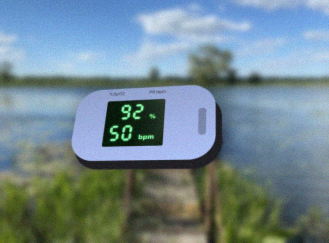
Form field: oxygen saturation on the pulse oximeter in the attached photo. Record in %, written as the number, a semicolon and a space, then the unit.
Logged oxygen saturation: 92; %
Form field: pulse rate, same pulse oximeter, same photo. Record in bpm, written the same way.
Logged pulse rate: 50; bpm
